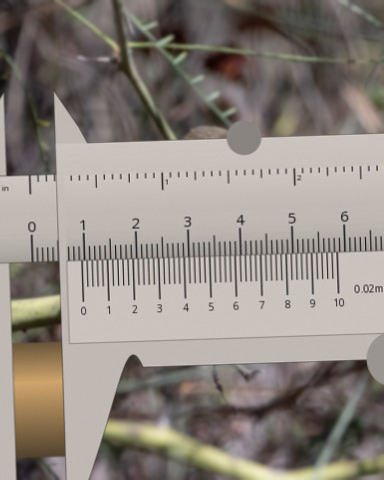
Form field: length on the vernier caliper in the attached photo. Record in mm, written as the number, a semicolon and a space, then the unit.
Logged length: 9.5; mm
